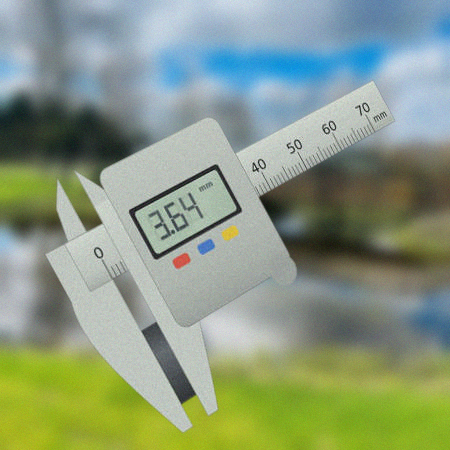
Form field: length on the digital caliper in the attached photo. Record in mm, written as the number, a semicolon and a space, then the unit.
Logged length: 3.64; mm
